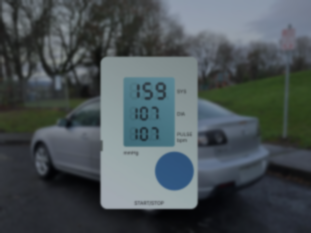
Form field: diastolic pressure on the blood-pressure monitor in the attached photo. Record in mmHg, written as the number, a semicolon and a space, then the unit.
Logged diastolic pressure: 107; mmHg
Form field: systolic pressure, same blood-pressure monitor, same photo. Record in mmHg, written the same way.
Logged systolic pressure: 159; mmHg
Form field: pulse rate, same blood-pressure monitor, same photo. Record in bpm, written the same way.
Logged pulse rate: 107; bpm
